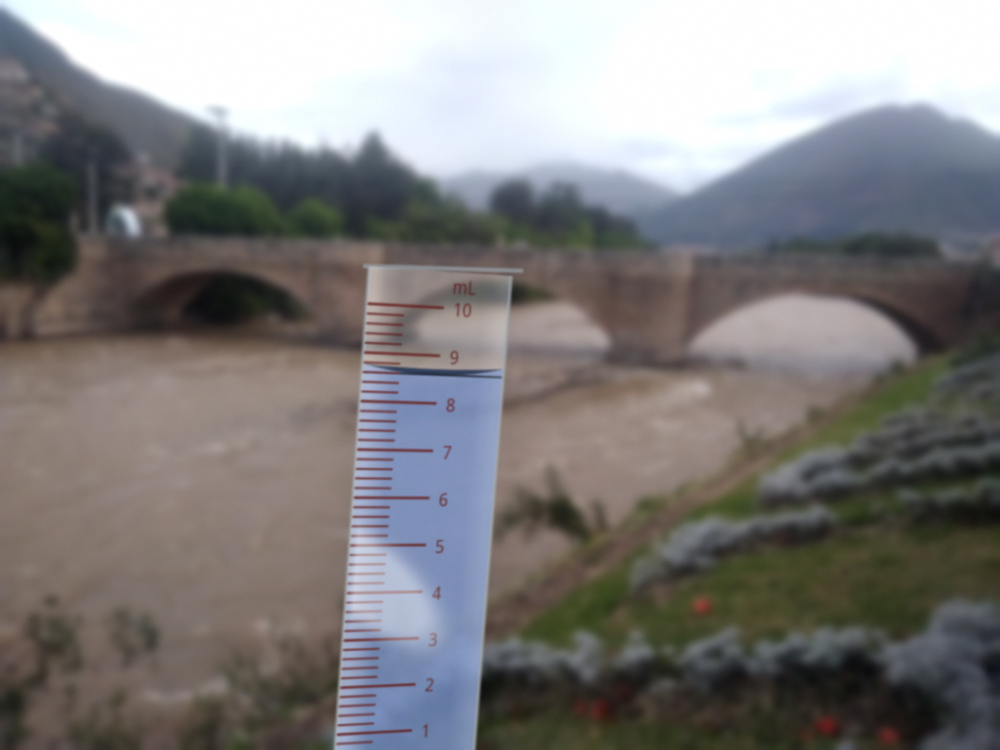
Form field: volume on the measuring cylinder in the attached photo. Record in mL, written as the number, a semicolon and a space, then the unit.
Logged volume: 8.6; mL
